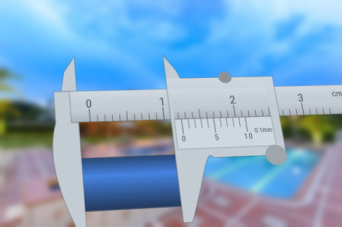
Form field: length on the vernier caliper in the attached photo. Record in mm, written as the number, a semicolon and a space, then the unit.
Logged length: 12.4; mm
